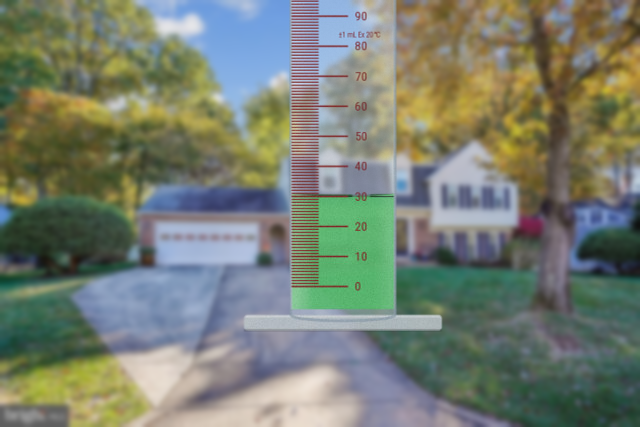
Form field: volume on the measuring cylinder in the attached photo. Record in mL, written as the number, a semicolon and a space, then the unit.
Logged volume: 30; mL
